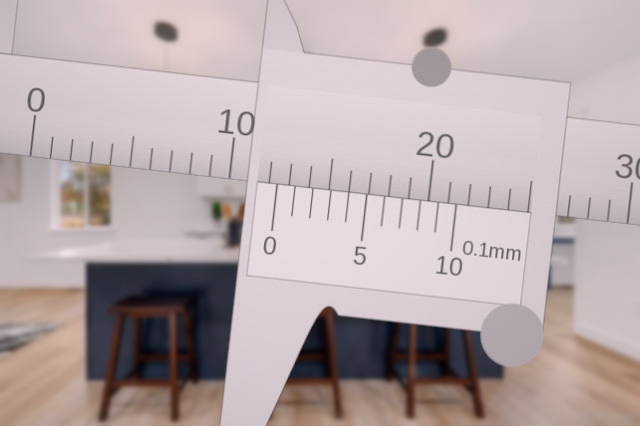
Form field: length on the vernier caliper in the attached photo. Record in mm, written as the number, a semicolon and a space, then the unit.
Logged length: 12.4; mm
